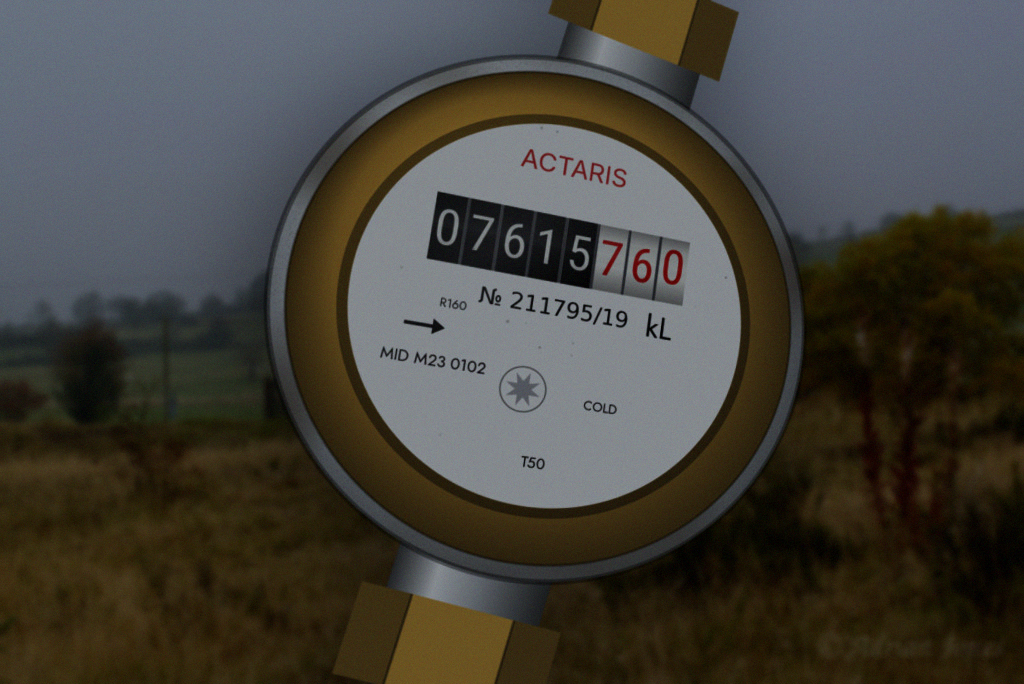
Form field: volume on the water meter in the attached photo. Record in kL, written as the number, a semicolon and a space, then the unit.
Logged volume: 7615.760; kL
